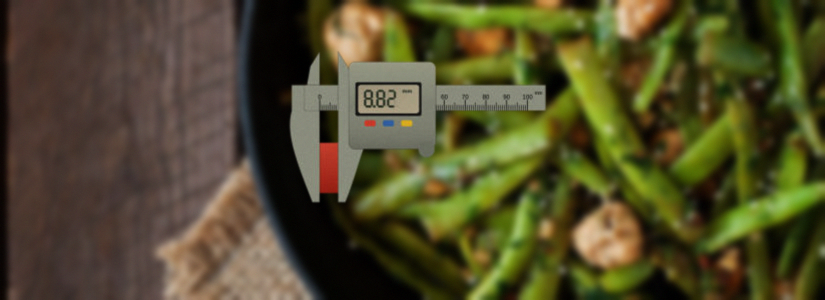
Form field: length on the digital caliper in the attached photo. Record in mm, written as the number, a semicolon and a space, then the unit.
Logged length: 8.82; mm
